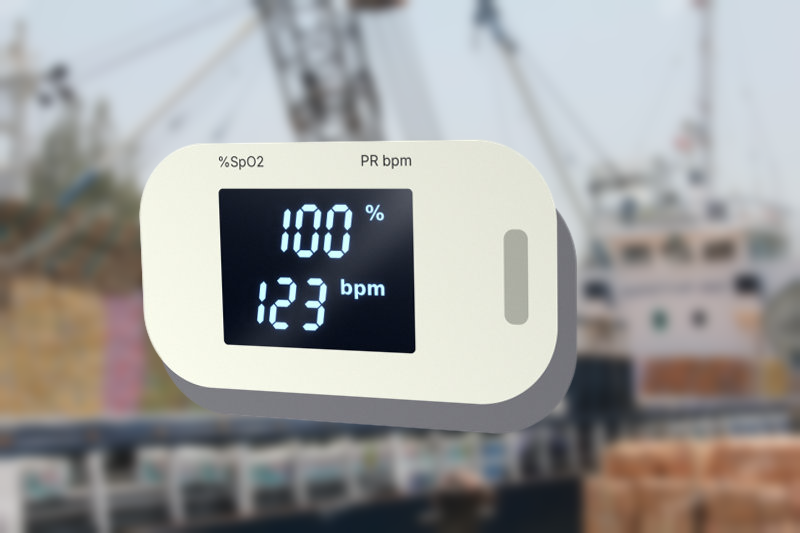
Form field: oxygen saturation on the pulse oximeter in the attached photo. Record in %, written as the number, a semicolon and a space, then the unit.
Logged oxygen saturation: 100; %
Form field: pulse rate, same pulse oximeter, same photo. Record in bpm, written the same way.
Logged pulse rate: 123; bpm
